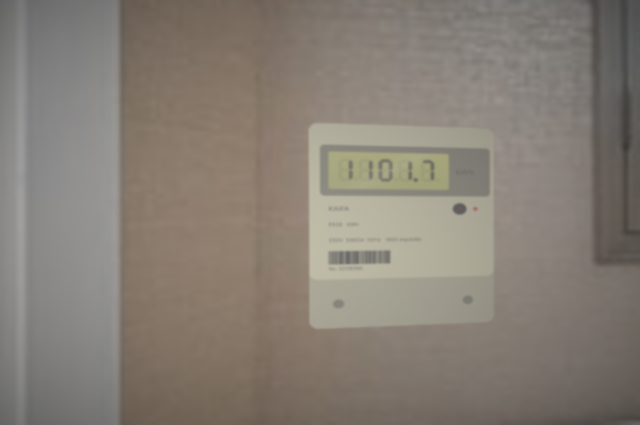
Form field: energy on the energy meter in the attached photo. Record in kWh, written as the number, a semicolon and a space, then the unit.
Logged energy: 1101.7; kWh
